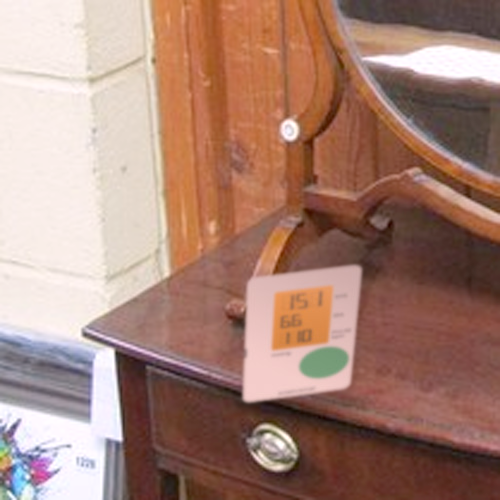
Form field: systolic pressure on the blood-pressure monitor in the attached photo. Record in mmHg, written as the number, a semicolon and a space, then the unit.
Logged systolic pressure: 151; mmHg
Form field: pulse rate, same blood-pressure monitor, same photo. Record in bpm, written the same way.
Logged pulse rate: 110; bpm
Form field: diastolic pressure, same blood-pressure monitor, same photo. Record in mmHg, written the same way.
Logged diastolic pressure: 66; mmHg
